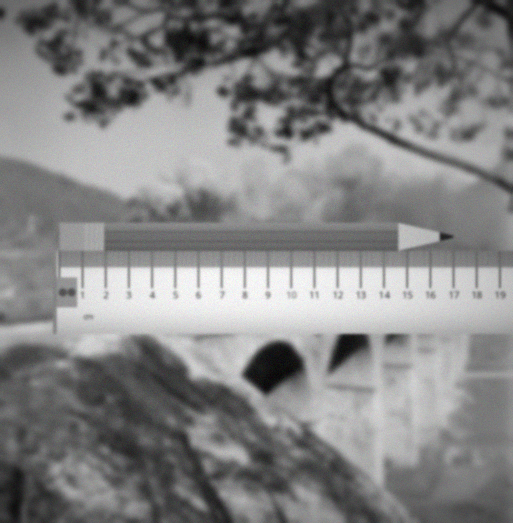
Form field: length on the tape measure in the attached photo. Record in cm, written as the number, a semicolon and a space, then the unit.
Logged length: 17; cm
